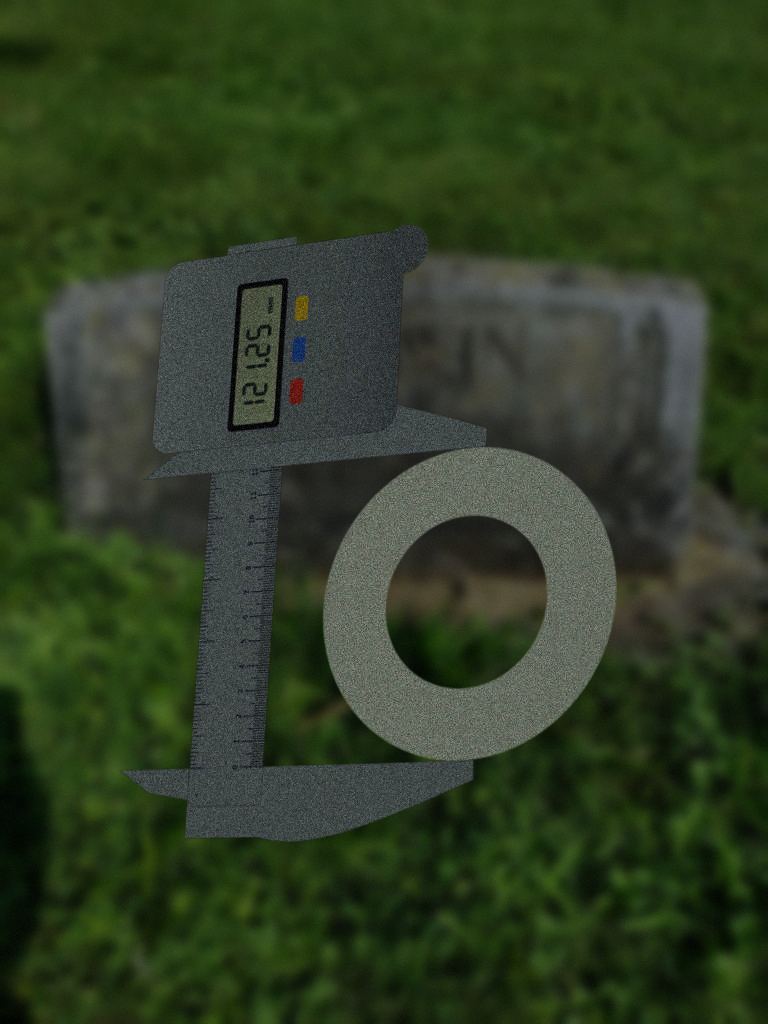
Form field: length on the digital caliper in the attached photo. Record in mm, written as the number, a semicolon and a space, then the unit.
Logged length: 121.25; mm
